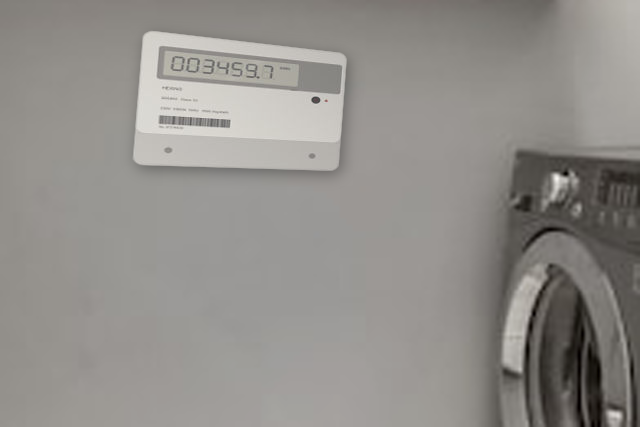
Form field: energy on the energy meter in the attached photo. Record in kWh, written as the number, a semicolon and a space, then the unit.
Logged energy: 3459.7; kWh
